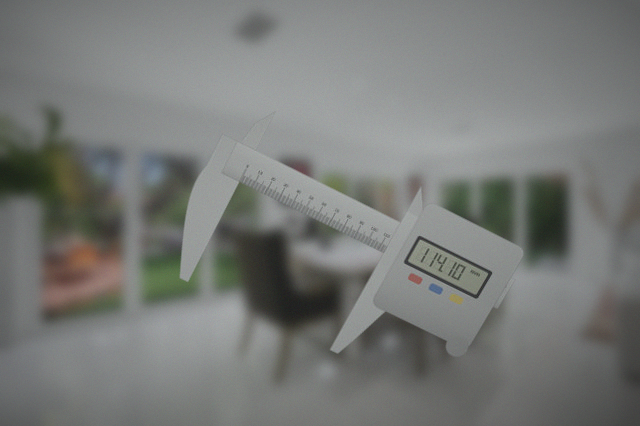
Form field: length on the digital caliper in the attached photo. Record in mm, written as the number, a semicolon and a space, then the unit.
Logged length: 114.10; mm
